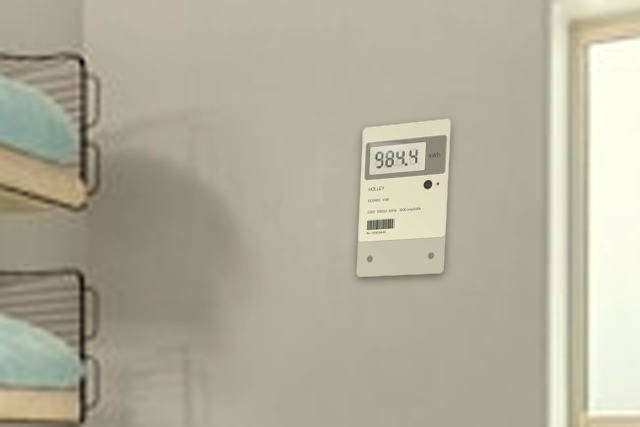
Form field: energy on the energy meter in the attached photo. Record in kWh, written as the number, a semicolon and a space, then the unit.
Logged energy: 984.4; kWh
